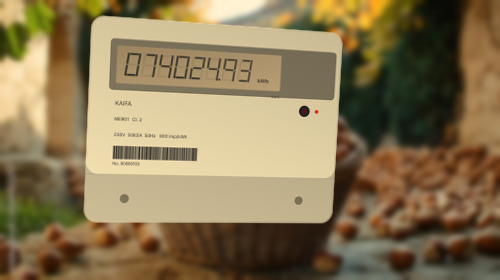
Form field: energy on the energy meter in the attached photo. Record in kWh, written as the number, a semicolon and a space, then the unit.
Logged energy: 74024.93; kWh
